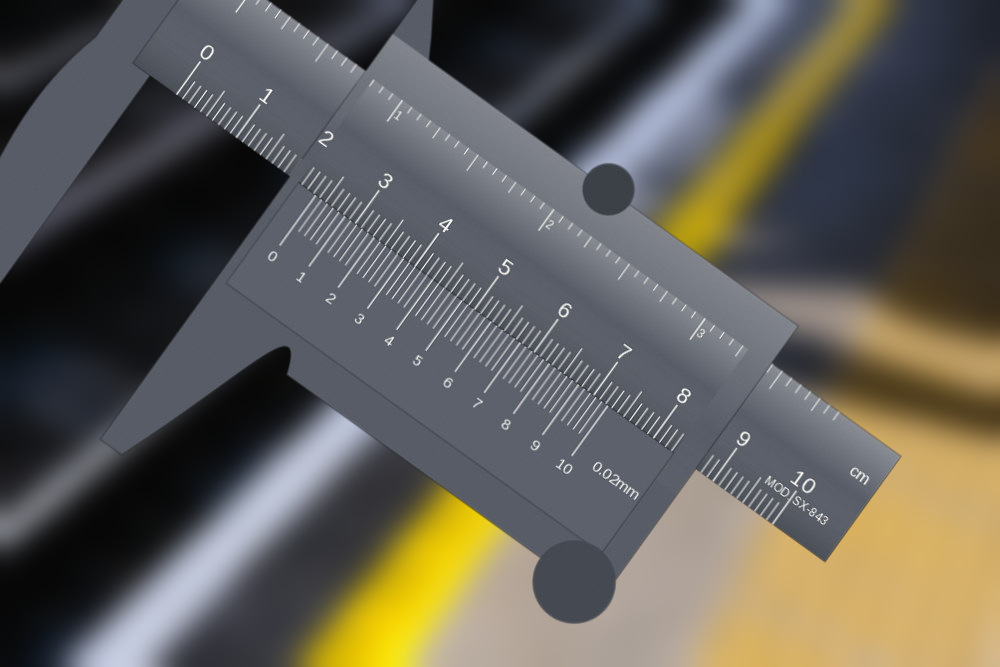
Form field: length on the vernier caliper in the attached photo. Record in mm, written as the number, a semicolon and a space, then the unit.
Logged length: 23.4; mm
